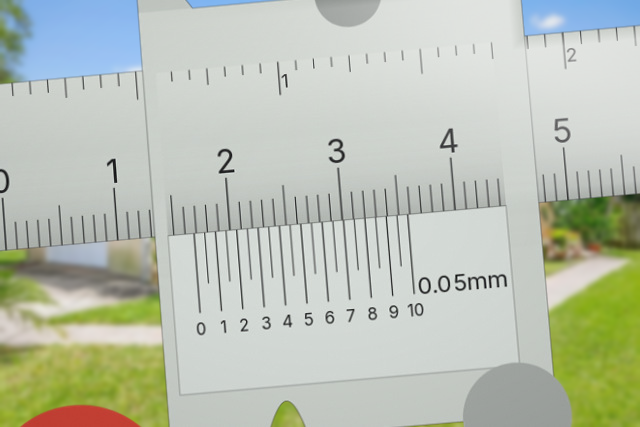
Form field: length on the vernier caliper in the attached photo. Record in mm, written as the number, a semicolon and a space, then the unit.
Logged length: 16.8; mm
